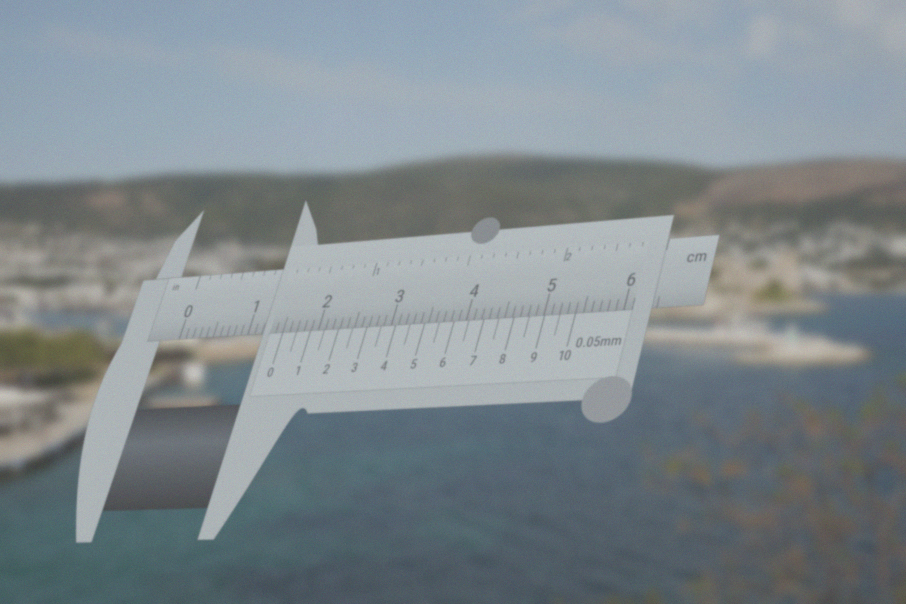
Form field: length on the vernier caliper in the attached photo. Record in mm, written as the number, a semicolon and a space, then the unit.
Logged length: 15.0; mm
